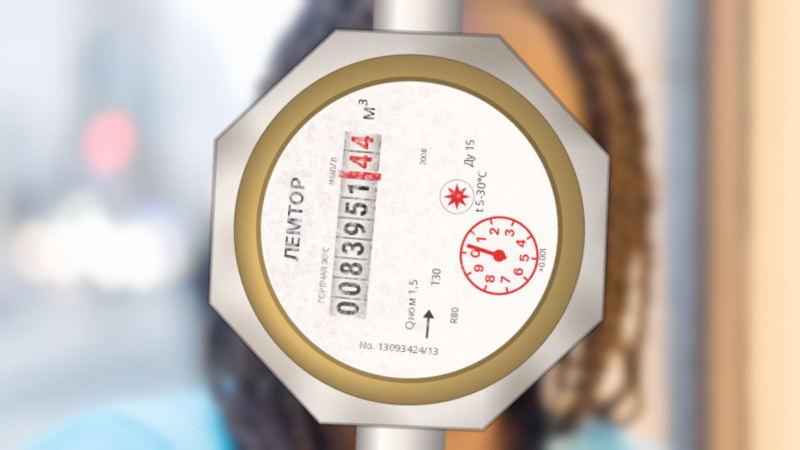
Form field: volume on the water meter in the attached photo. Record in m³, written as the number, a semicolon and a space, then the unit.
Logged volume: 83951.440; m³
